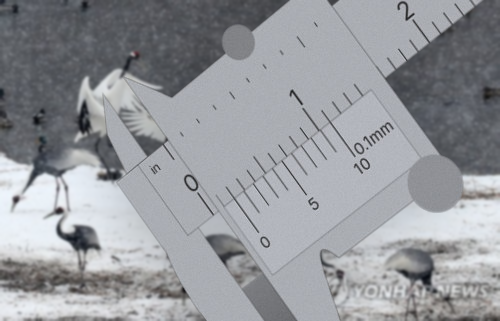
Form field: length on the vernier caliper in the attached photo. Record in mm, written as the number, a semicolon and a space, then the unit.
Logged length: 2.0; mm
